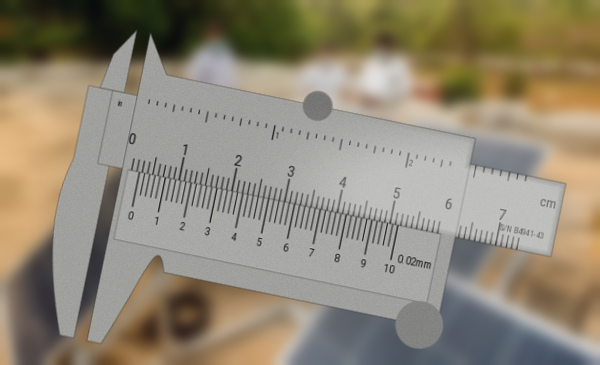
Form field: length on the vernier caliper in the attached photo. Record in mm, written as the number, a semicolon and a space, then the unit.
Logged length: 2.5; mm
